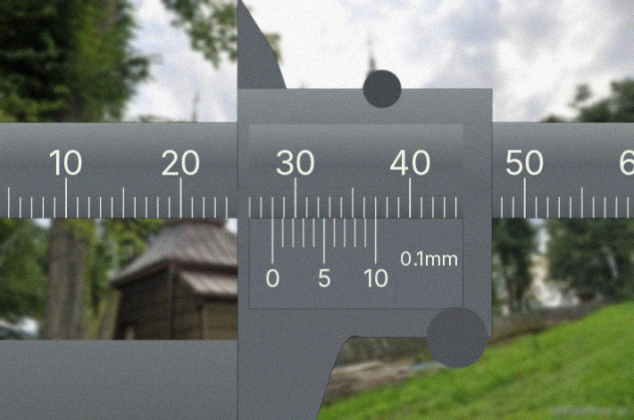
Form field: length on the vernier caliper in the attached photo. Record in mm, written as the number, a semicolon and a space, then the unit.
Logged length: 28.0; mm
